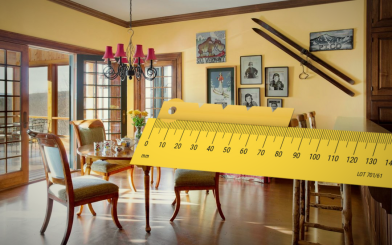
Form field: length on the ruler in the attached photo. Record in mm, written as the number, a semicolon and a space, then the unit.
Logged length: 80; mm
